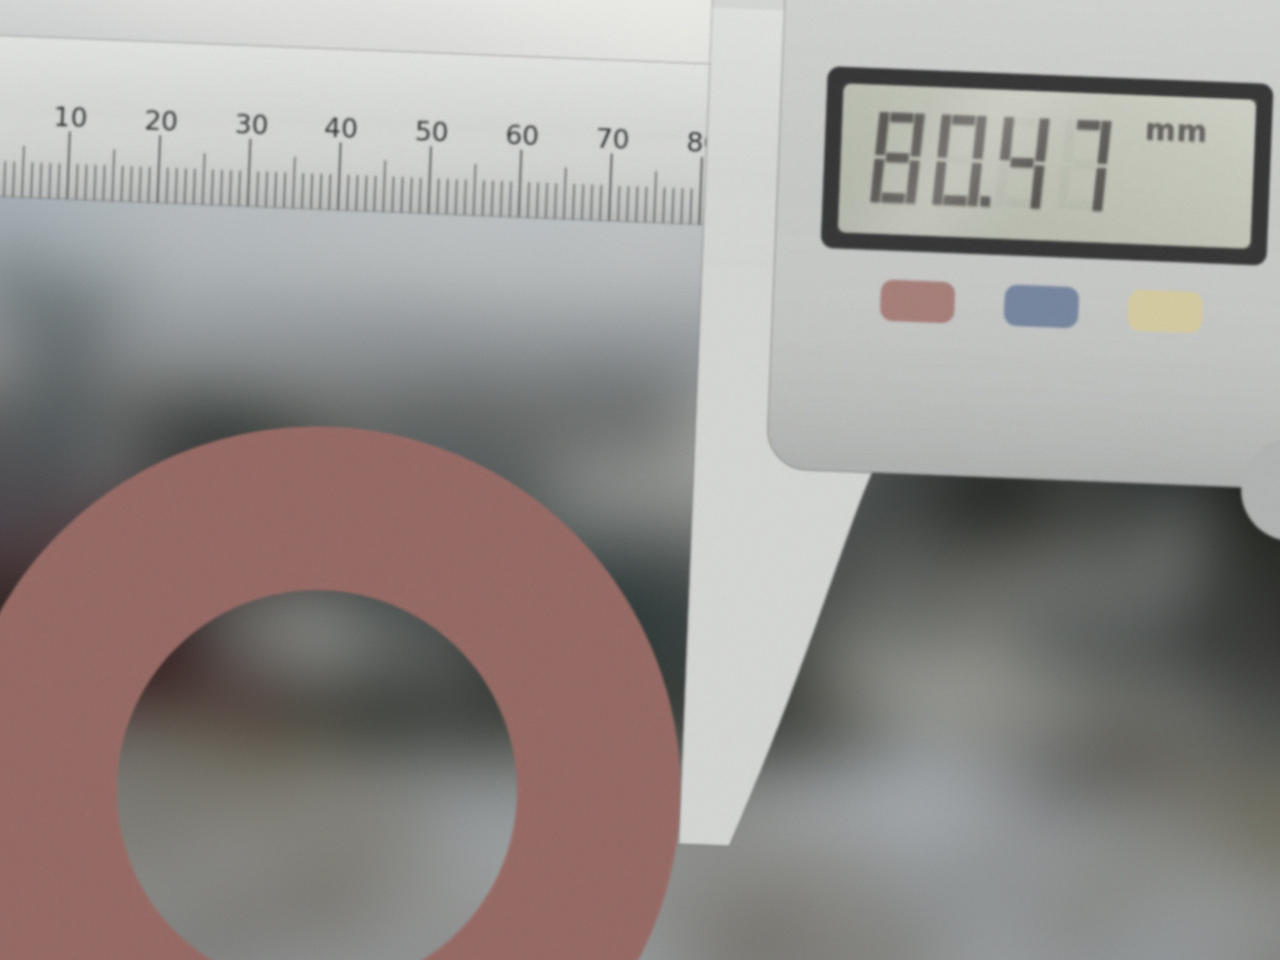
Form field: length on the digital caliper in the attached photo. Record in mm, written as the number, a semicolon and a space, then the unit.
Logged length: 80.47; mm
